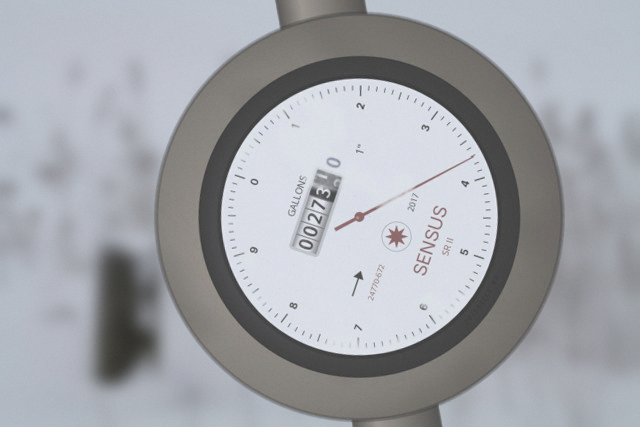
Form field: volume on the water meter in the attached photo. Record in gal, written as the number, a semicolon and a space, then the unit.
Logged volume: 27313.7; gal
